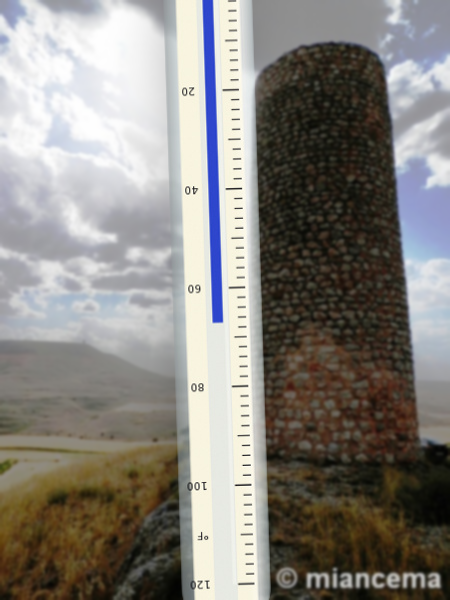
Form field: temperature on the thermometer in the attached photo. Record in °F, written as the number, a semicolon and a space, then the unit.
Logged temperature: 67; °F
